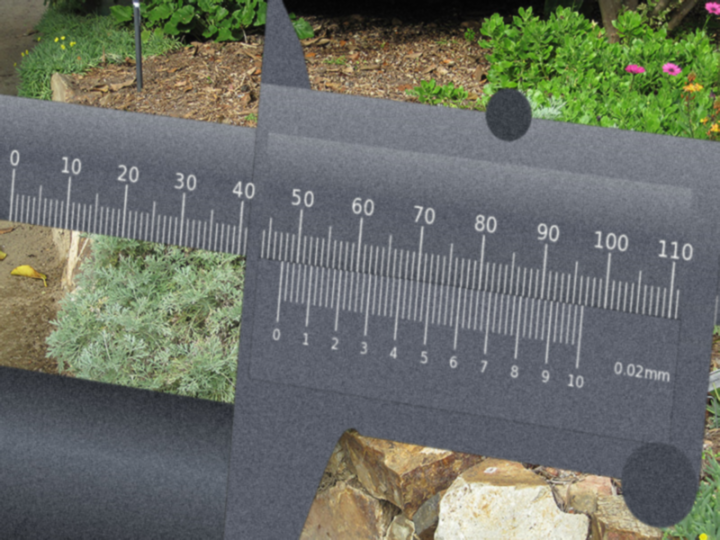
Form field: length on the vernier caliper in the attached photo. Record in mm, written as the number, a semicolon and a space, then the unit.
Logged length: 47.5; mm
